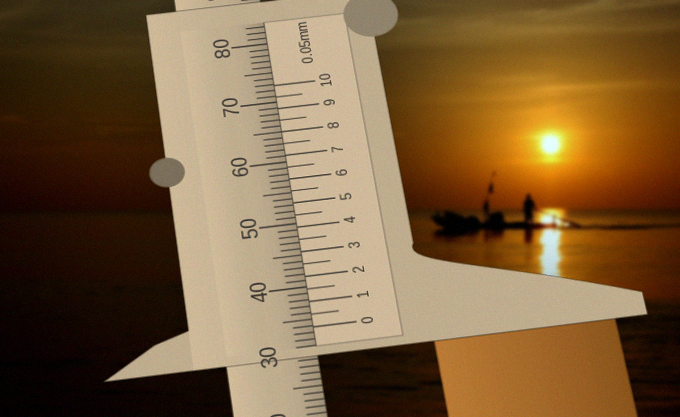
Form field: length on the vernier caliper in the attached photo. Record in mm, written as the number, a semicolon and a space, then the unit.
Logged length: 33.8; mm
